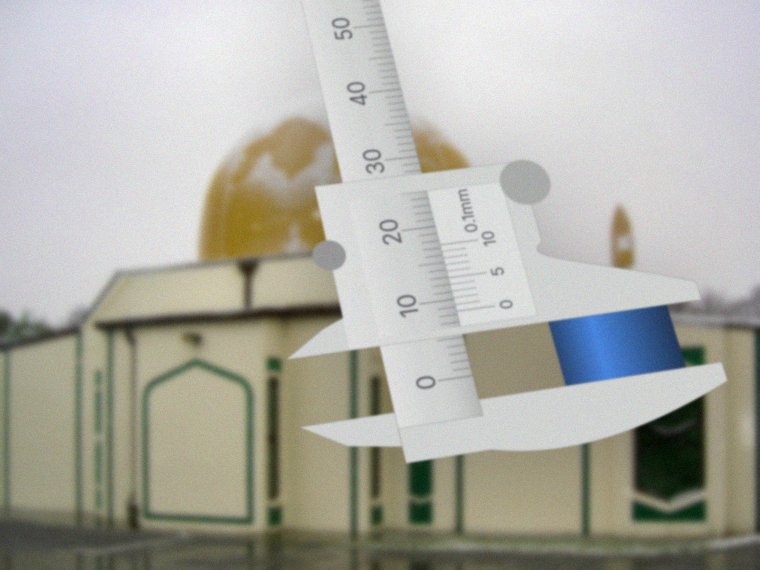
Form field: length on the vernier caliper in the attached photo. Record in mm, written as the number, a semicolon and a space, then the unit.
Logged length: 8.4; mm
